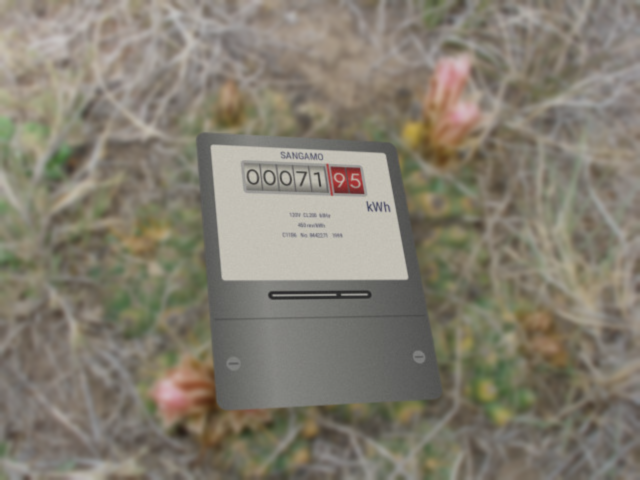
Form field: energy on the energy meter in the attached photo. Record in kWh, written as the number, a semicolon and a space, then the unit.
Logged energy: 71.95; kWh
